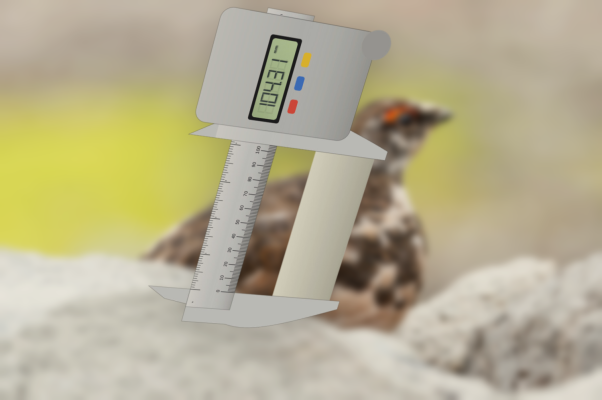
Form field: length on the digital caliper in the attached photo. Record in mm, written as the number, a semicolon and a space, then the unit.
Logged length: 104.31; mm
